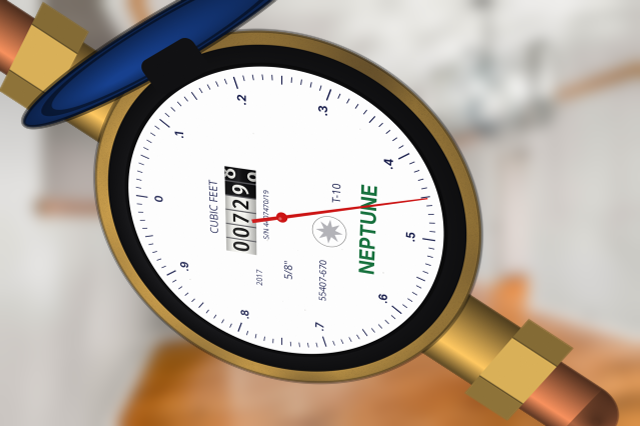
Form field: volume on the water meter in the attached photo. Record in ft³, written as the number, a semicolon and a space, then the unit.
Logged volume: 7298.45; ft³
